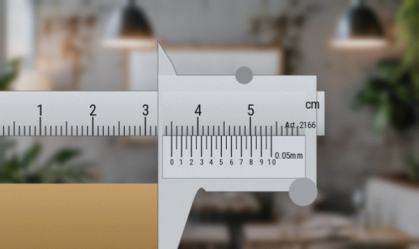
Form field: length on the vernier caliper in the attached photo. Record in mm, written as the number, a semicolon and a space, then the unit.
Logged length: 35.0; mm
